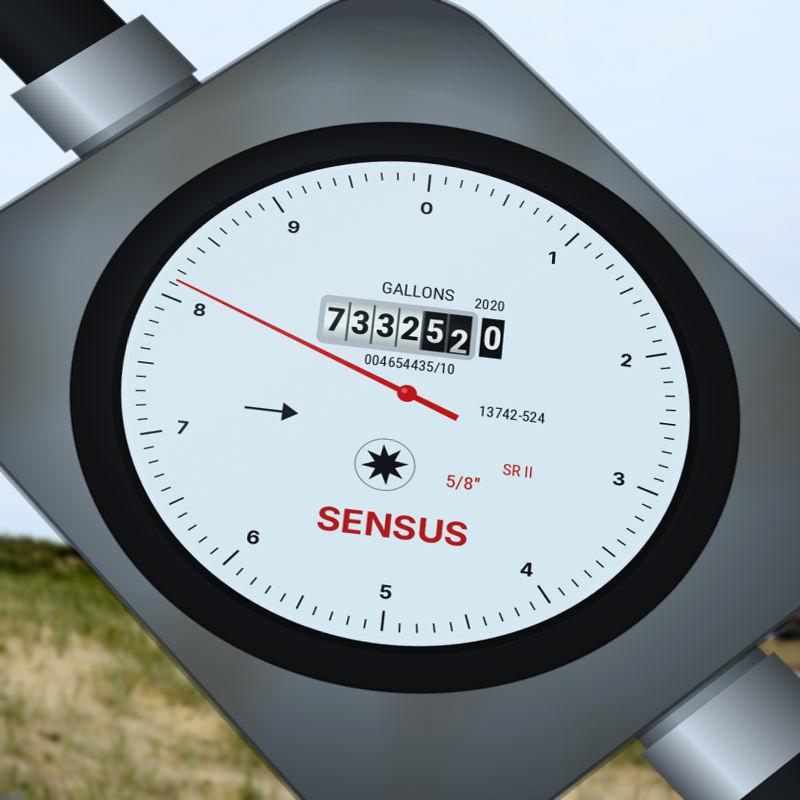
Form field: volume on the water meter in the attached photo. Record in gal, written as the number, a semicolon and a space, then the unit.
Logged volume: 7332518.1; gal
